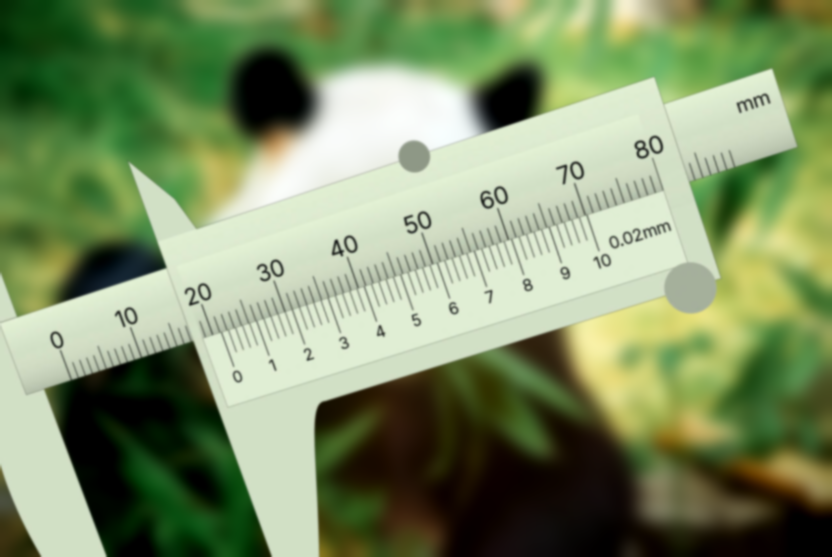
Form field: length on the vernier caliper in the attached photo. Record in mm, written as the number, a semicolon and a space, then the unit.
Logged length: 21.2; mm
